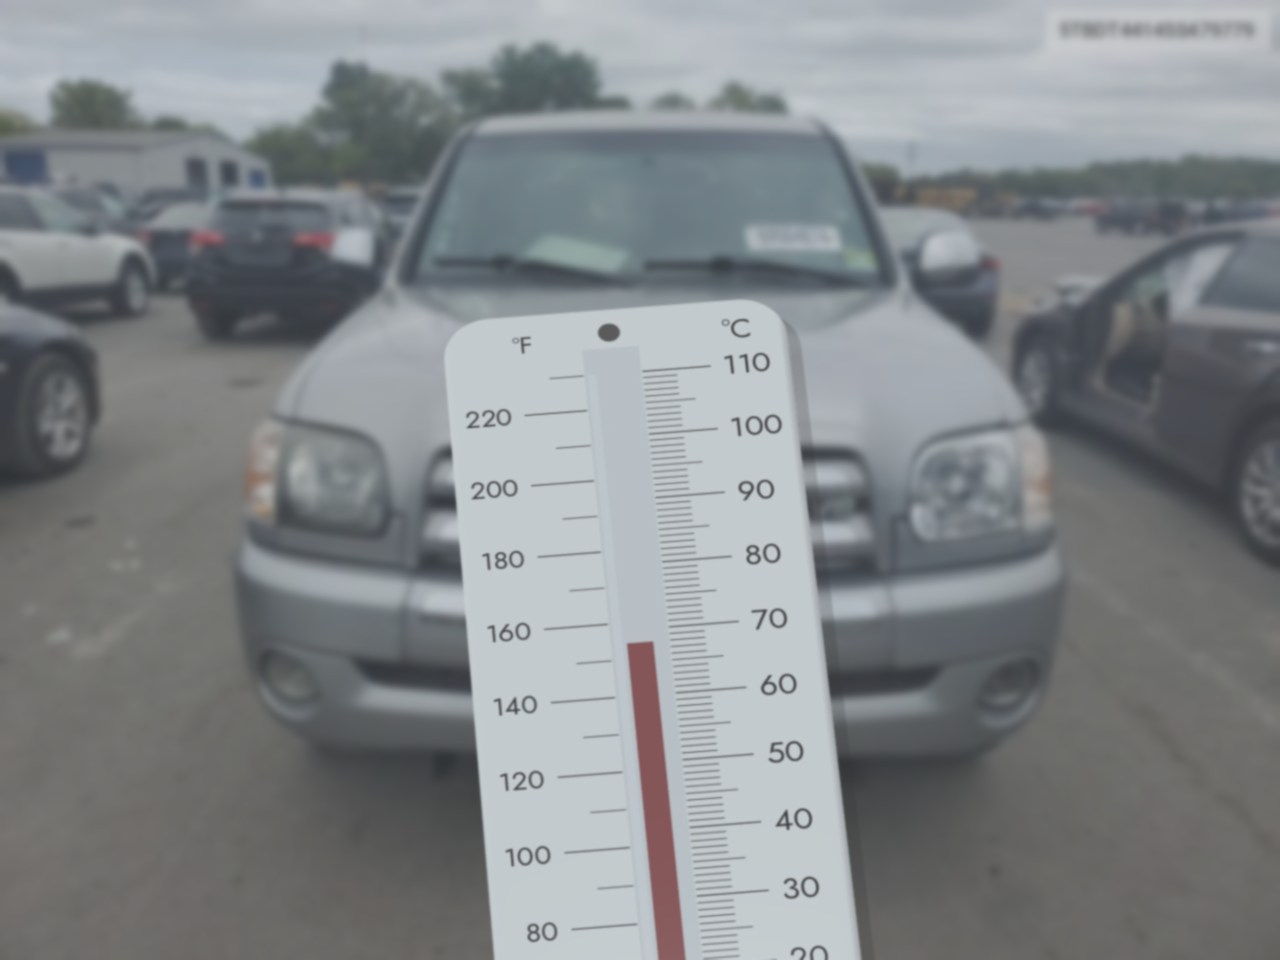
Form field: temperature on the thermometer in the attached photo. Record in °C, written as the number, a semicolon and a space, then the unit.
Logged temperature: 68; °C
